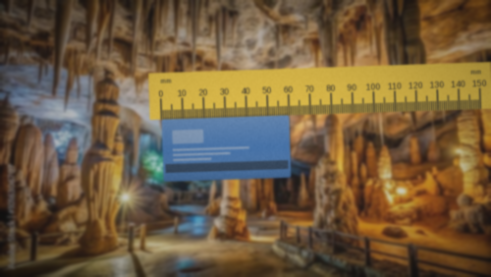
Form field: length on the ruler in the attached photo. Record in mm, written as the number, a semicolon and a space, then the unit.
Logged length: 60; mm
